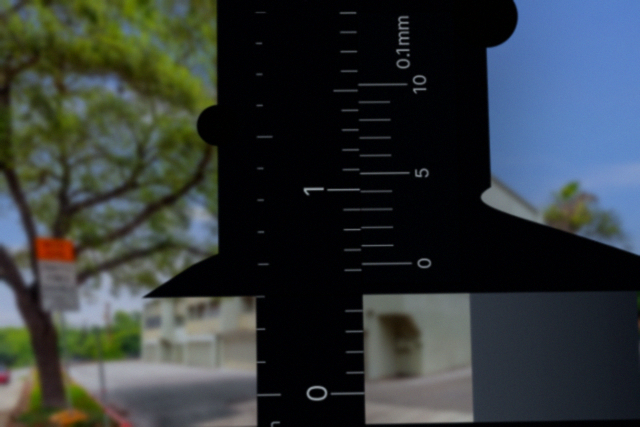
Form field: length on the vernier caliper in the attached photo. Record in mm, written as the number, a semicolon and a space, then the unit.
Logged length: 6.3; mm
